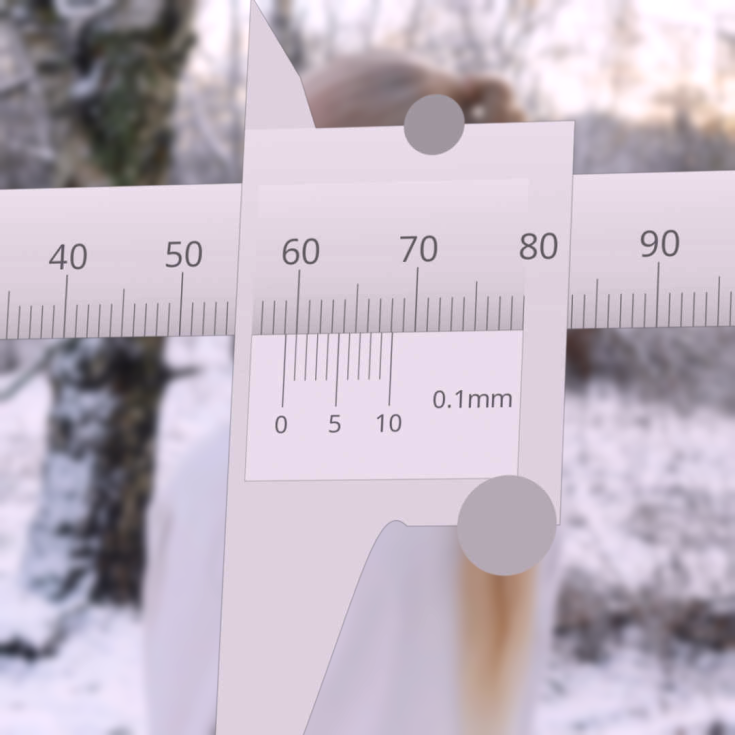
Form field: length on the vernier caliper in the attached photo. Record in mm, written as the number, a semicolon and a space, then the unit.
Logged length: 59.1; mm
